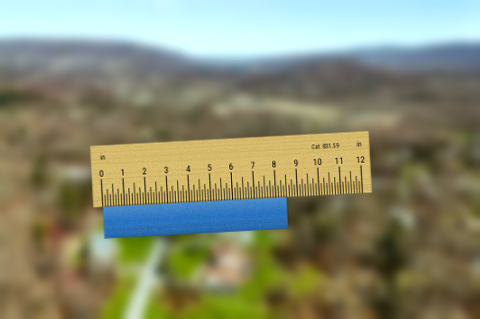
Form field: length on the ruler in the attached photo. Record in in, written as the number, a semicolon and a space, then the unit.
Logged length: 8.5; in
